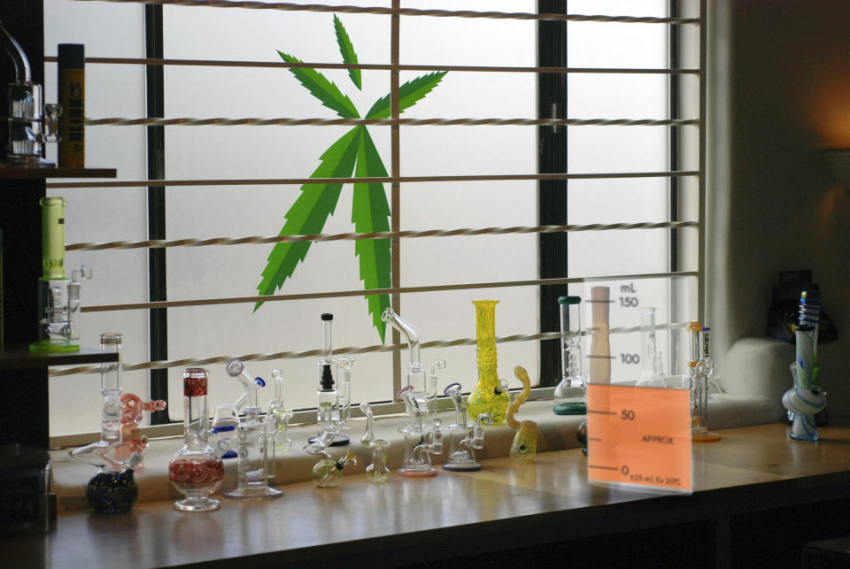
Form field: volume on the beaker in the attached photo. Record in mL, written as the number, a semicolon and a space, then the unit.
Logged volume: 75; mL
